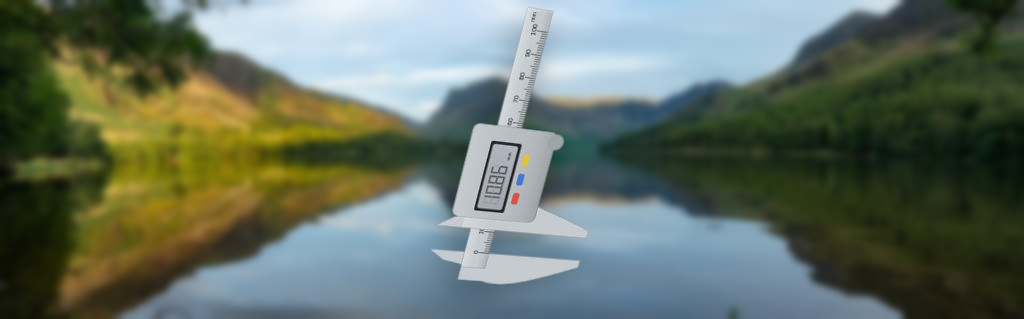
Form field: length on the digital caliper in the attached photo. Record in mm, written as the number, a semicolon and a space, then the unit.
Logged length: 10.86; mm
